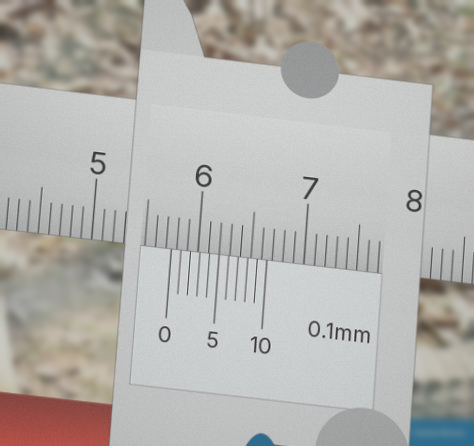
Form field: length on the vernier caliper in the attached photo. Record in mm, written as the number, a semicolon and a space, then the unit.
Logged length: 57.5; mm
